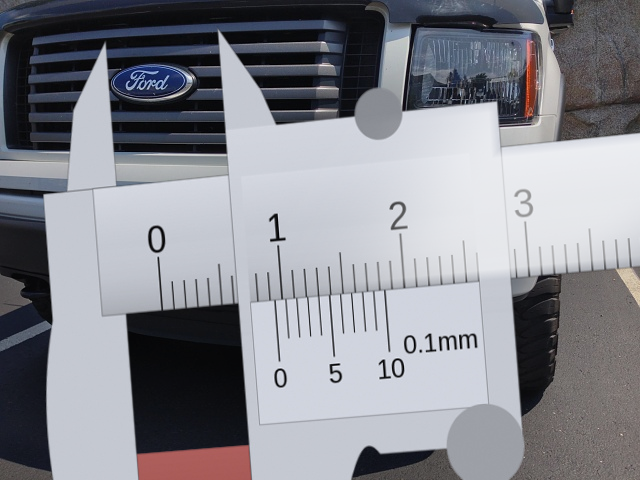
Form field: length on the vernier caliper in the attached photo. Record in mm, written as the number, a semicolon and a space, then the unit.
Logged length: 9.4; mm
